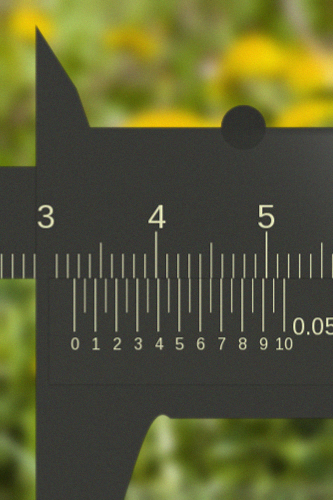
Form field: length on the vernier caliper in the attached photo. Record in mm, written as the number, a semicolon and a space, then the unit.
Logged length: 32.6; mm
